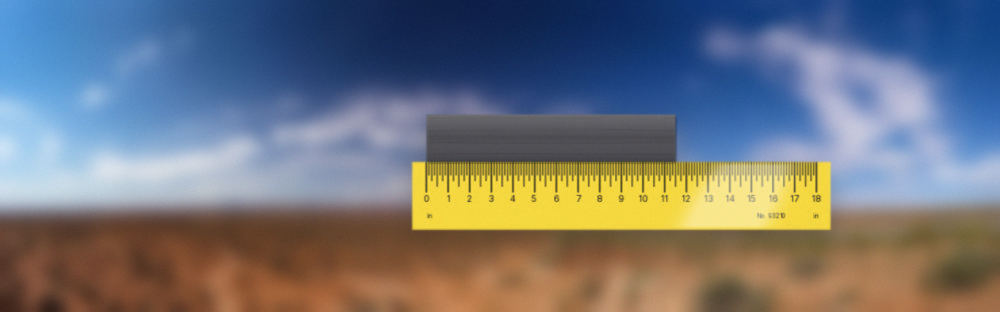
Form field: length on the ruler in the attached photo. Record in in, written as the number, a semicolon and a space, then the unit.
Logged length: 11.5; in
